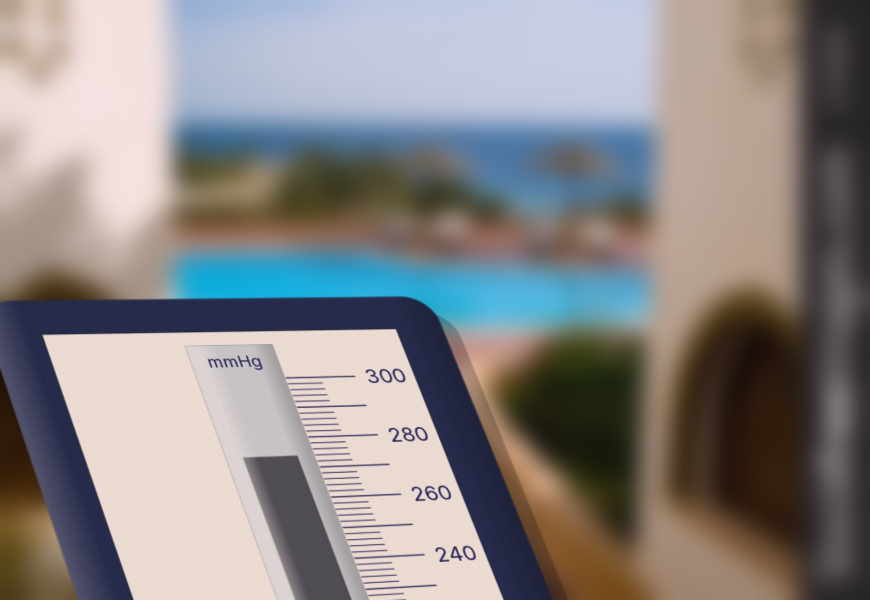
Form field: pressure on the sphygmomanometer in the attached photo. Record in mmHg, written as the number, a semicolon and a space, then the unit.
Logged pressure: 274; mmHg
